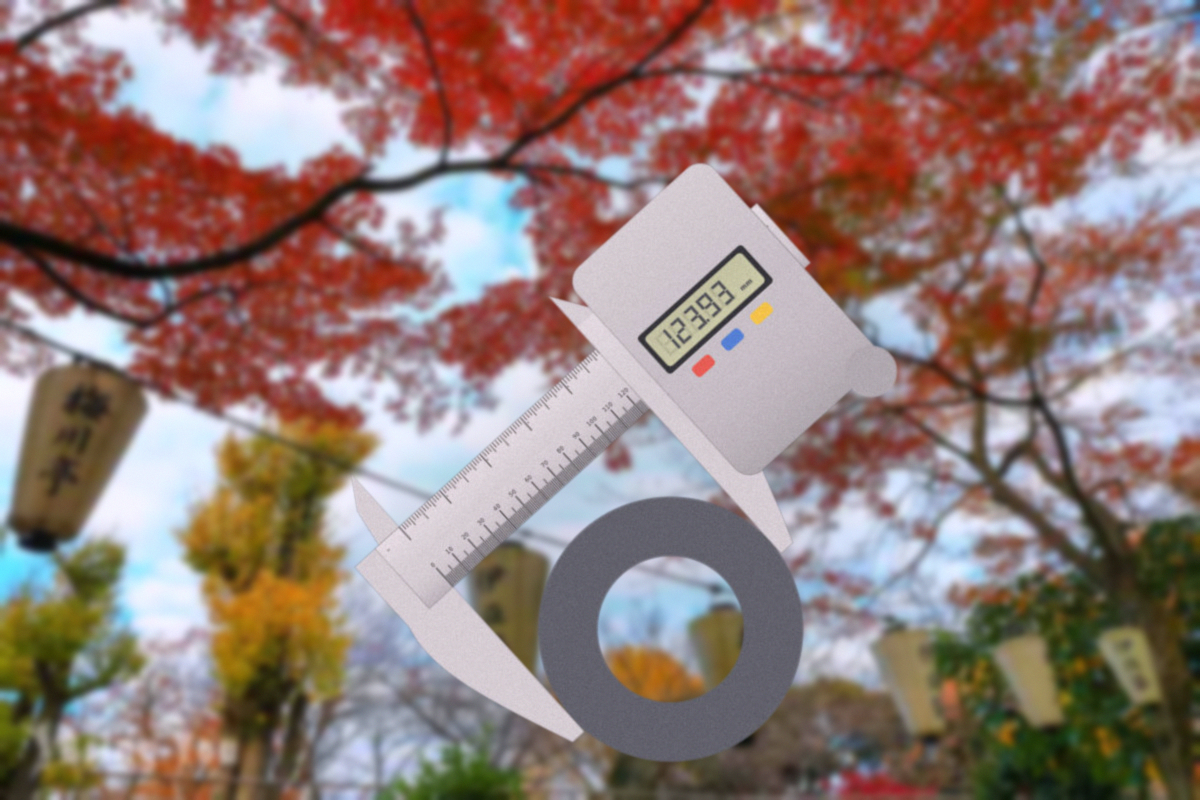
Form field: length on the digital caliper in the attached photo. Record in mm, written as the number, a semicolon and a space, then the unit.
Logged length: 123.93; mm
